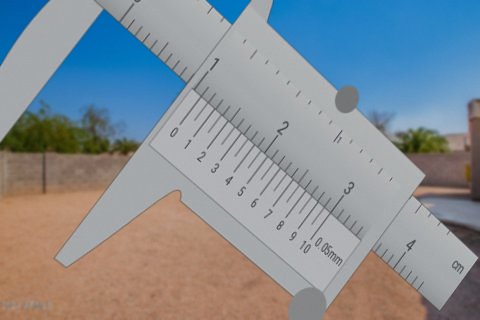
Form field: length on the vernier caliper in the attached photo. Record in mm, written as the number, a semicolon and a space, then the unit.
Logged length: 11.0; mm
